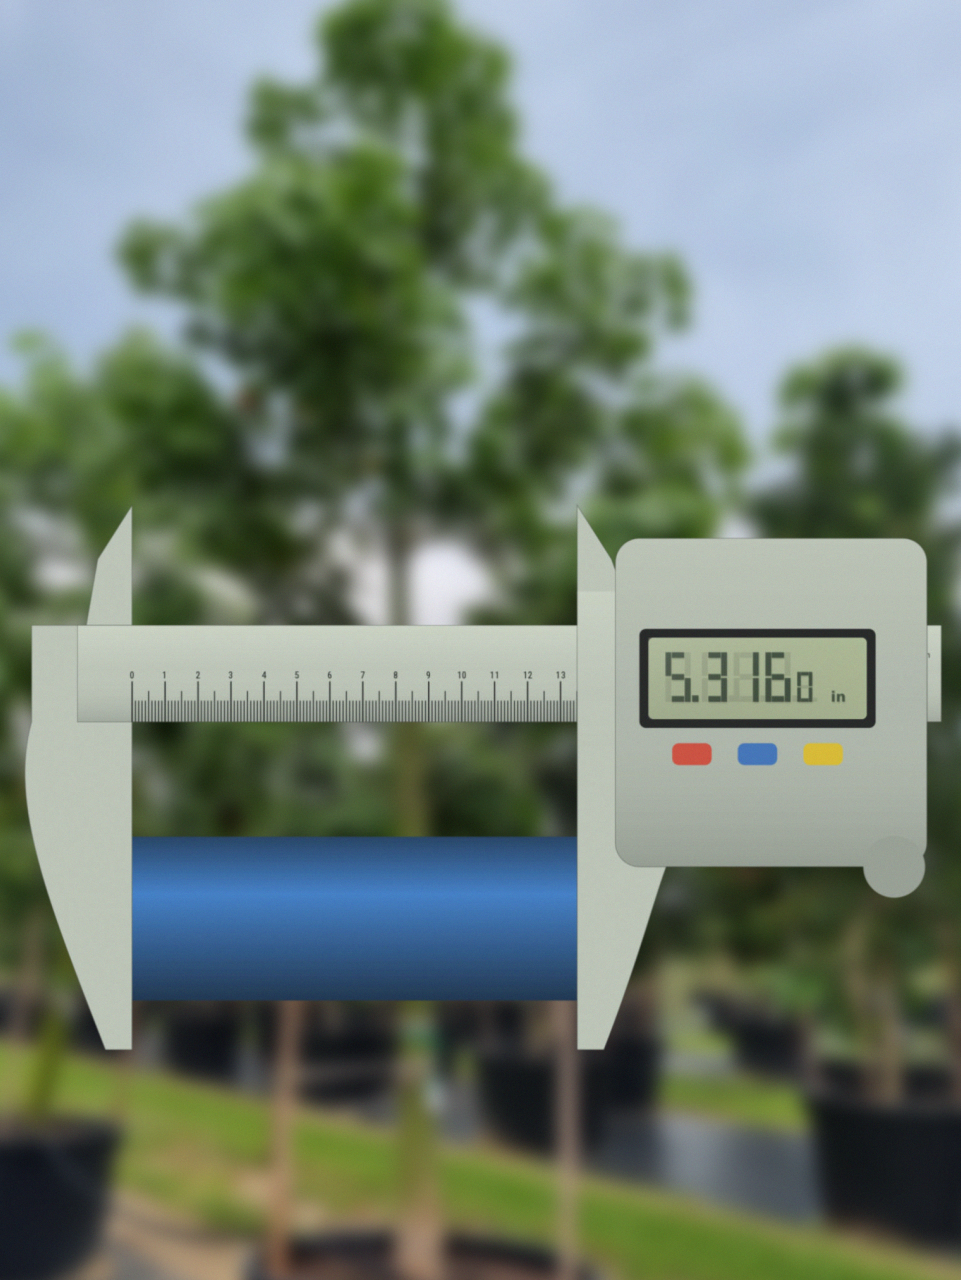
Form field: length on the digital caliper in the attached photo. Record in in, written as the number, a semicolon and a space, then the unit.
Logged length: 5.3160; in
